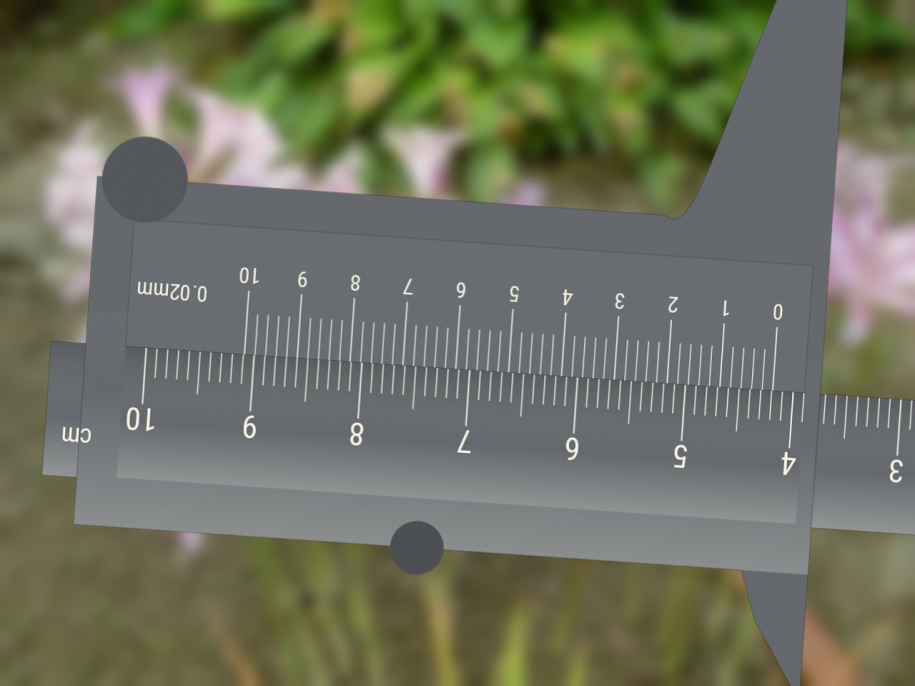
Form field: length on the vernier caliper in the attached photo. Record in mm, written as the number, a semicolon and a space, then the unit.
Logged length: 41.9; mm
